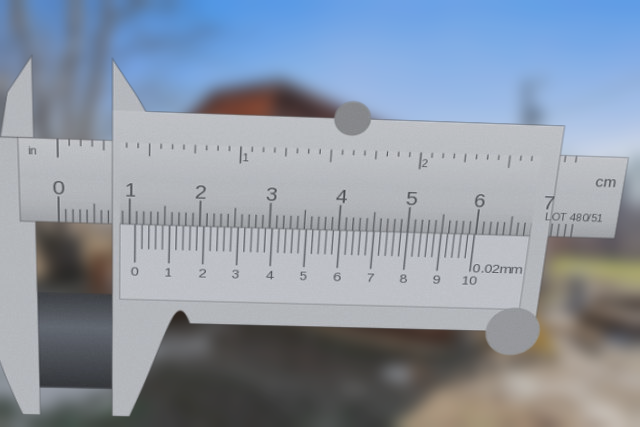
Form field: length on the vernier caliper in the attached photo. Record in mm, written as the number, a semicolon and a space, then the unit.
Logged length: 10.8; mm
